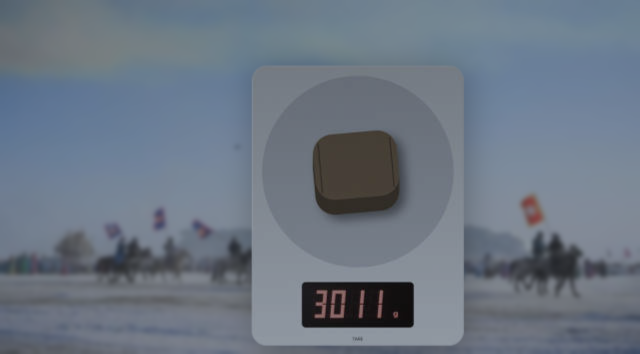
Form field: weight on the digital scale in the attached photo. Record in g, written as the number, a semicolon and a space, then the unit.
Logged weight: 3011; g
